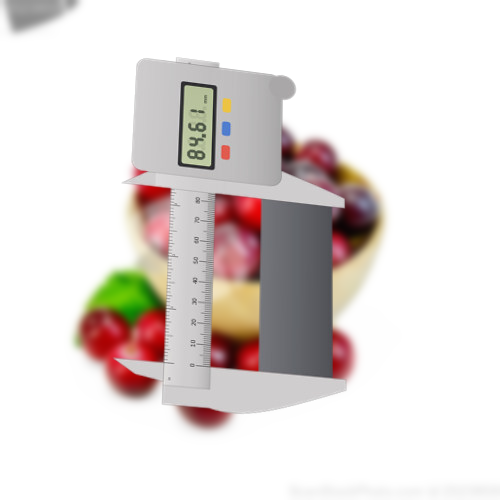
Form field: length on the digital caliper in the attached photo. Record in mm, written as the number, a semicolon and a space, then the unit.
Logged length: 84.61; mm
